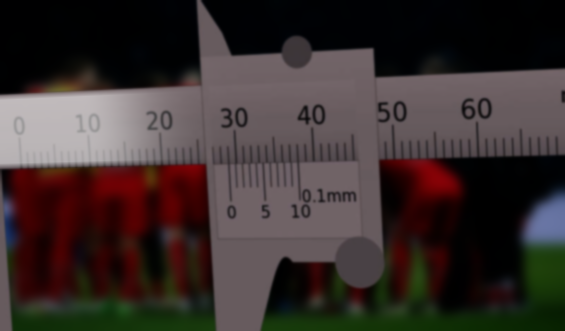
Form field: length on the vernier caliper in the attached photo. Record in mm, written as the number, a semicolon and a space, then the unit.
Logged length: 29.0; mm
